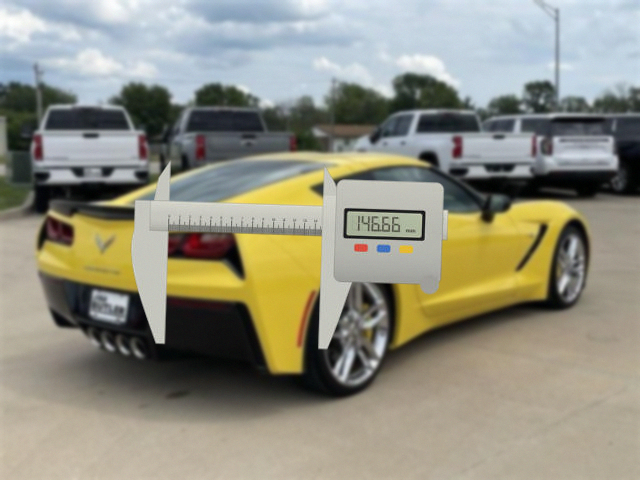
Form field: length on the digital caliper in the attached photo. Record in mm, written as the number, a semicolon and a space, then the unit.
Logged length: 146.66; mm
